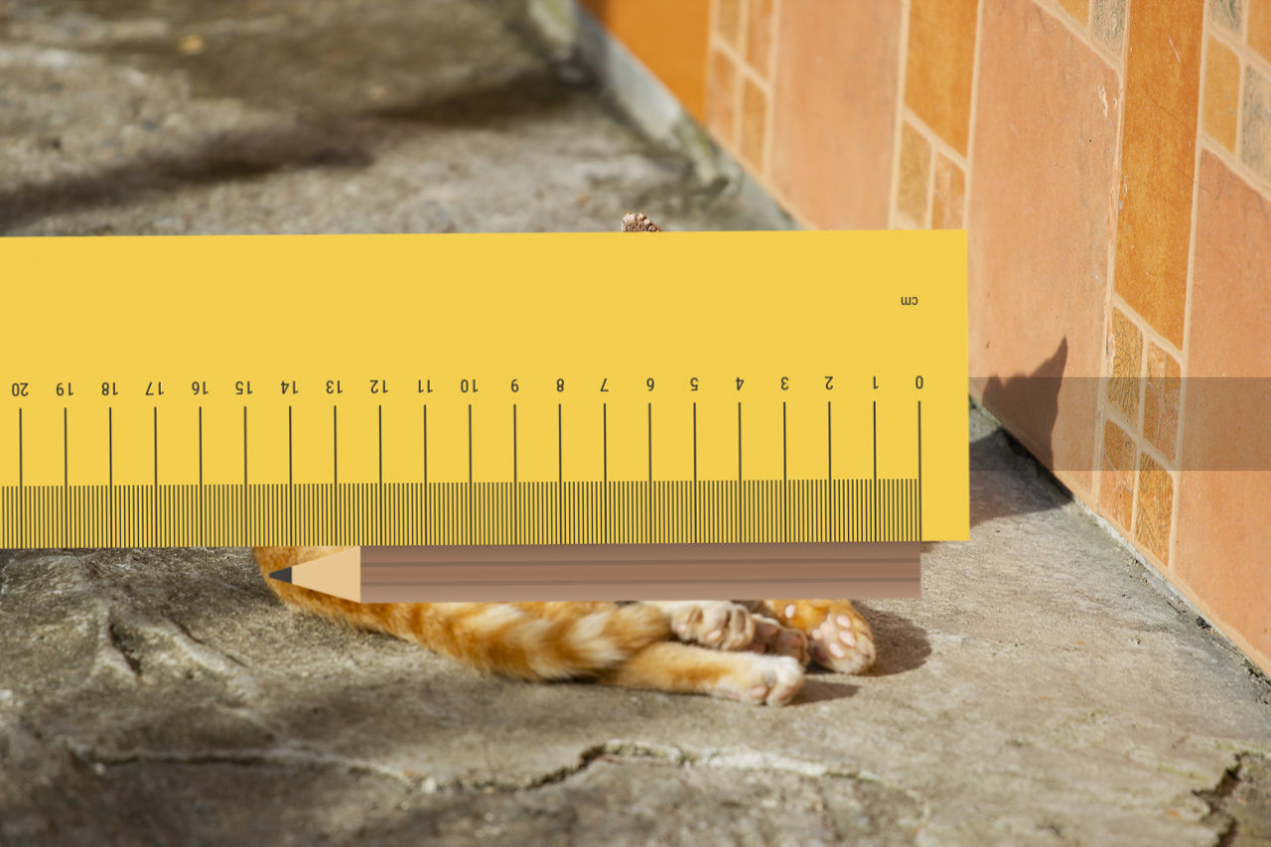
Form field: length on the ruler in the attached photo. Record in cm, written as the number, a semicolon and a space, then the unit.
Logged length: 14.5; cm
